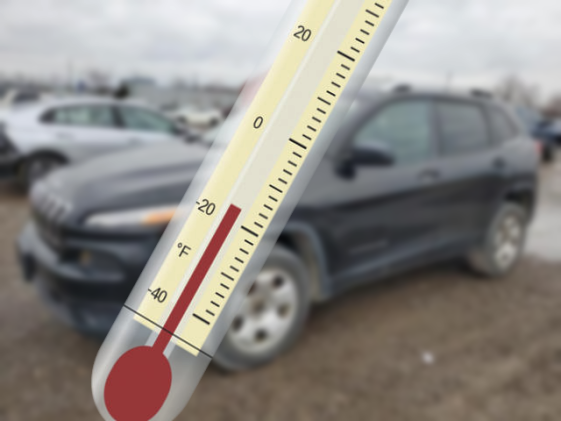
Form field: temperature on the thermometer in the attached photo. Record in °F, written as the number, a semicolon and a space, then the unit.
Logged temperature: -17; °F
